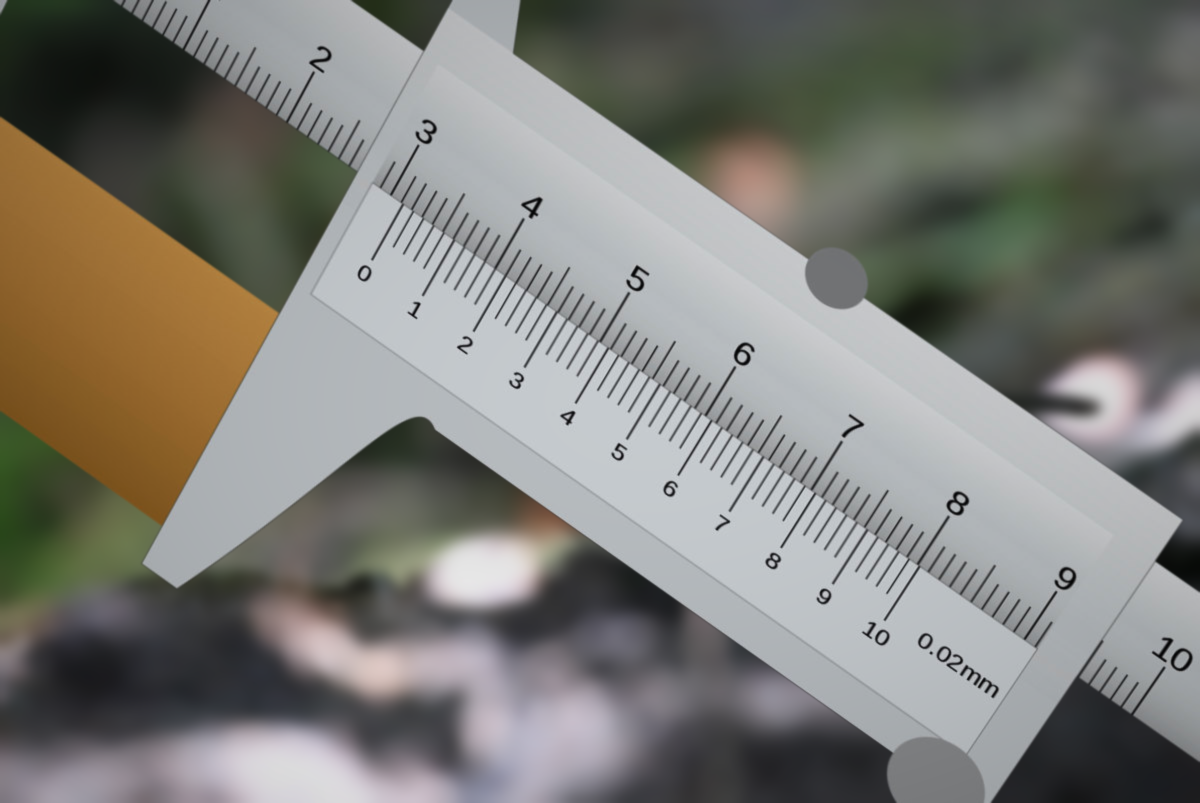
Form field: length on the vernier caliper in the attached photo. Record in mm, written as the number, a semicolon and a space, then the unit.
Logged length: 31.2; mm
